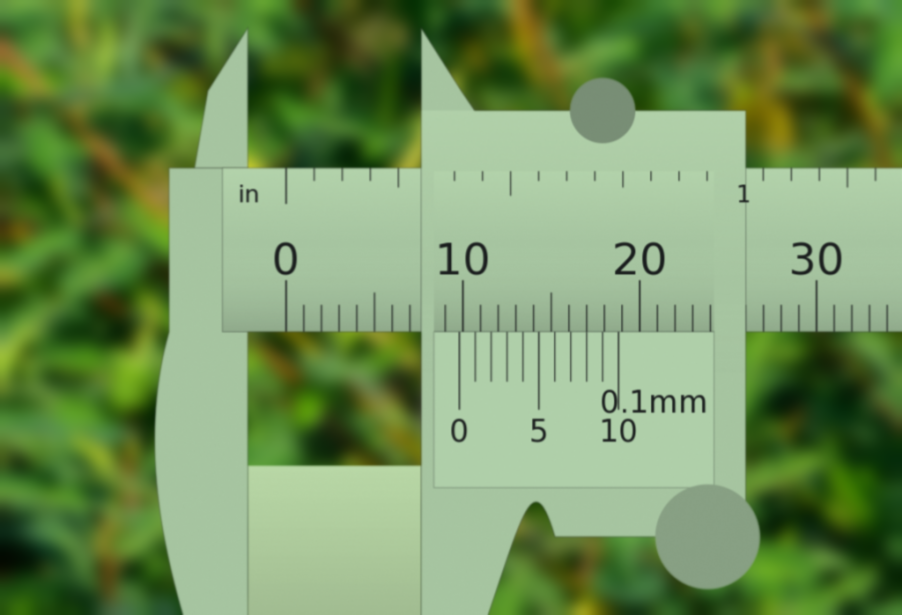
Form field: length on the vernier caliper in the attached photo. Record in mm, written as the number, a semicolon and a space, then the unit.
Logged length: 9.8; mm
